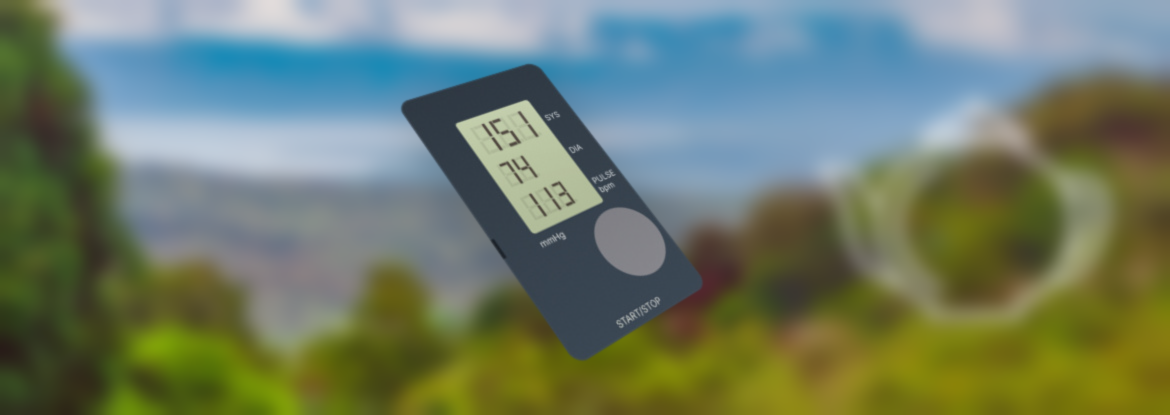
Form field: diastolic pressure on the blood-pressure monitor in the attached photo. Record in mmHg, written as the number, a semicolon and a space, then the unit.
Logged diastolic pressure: 74; mmHg
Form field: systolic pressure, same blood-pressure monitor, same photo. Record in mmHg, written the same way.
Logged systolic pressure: 151; mmHg
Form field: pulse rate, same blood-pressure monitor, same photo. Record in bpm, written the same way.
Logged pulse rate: 113; bpm
